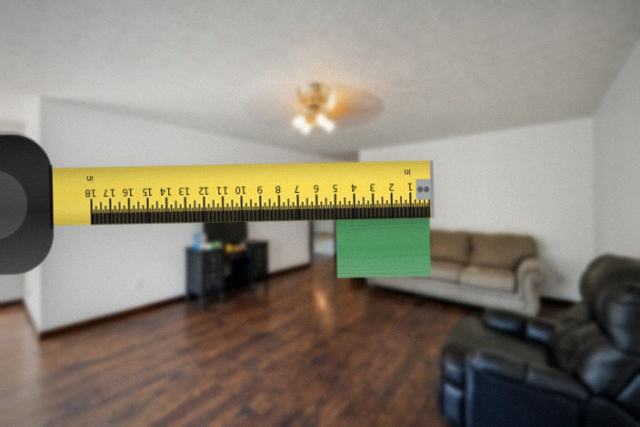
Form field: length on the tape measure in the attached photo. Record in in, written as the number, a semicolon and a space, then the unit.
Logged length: 5; in
